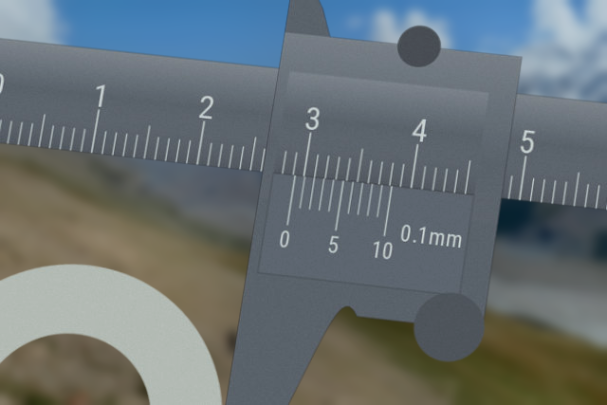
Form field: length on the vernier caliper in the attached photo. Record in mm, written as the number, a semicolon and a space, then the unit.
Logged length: 29.2; mm
